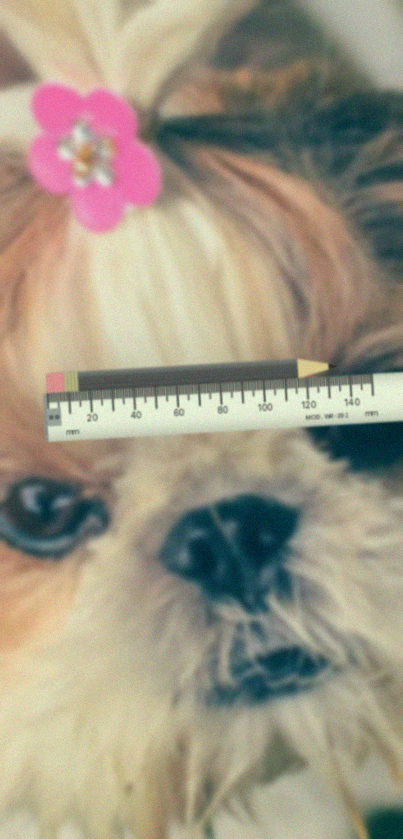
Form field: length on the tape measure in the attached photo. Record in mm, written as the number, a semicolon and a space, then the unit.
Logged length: 135; mm
